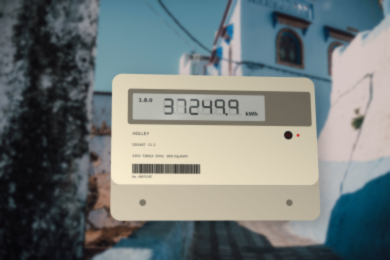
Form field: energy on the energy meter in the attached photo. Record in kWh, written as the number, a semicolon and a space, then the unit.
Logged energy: 37249.9; kWh
